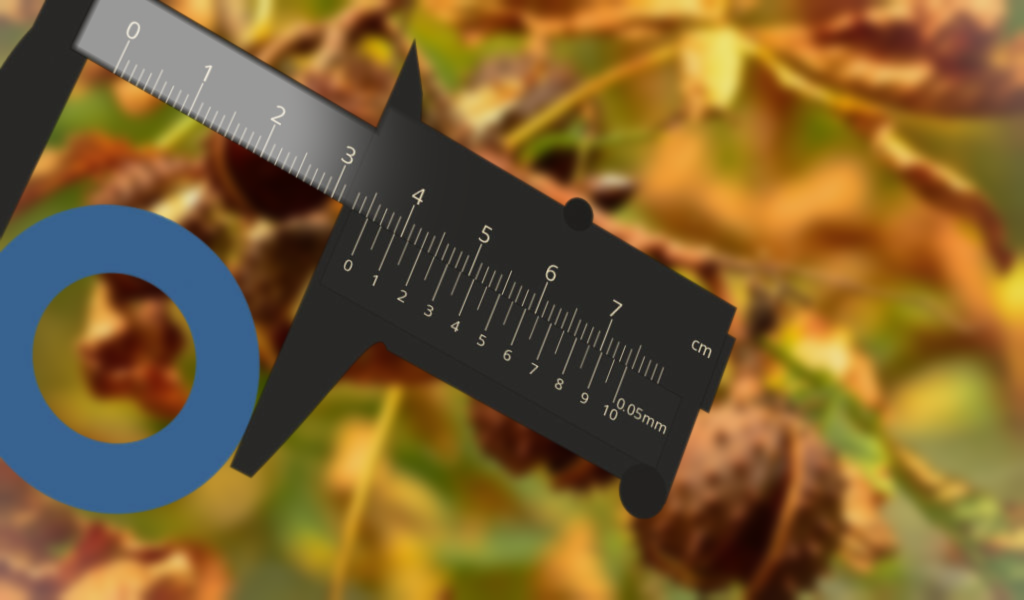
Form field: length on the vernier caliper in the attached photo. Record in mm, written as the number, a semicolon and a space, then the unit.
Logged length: 35.2; mm
